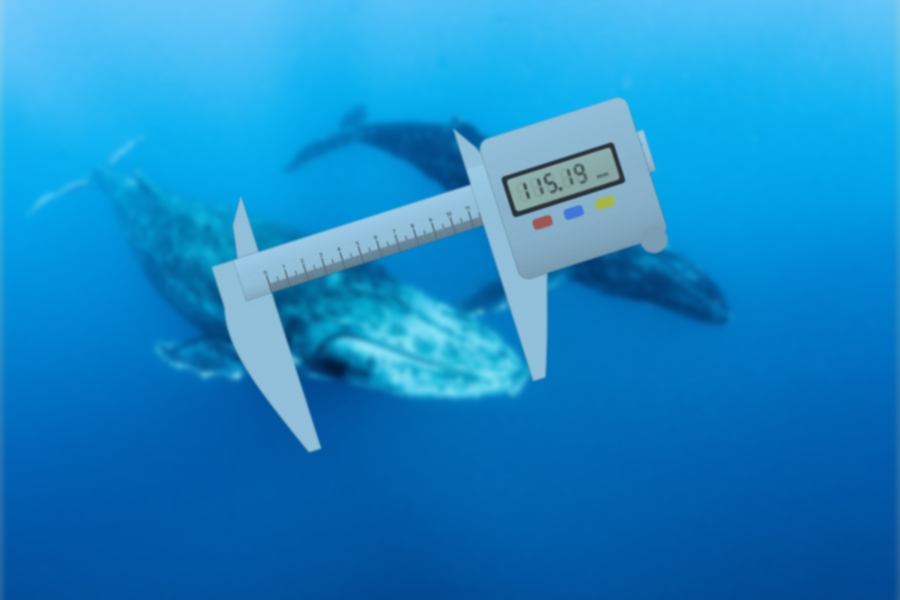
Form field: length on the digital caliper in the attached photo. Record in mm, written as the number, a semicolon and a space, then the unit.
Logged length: 115.19; mm
